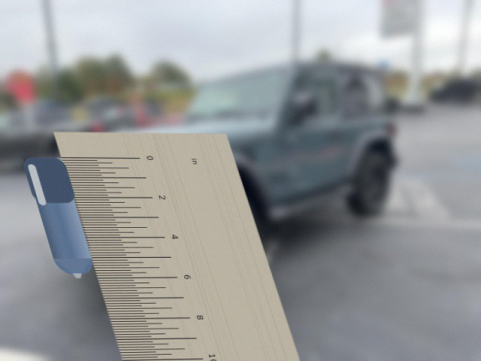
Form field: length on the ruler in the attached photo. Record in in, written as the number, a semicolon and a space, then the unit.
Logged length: 6; in
